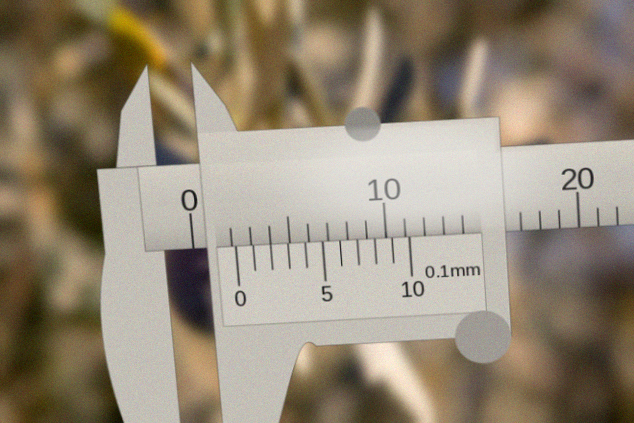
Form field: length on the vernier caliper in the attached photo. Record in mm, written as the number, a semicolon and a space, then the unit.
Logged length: 2.2; mm
